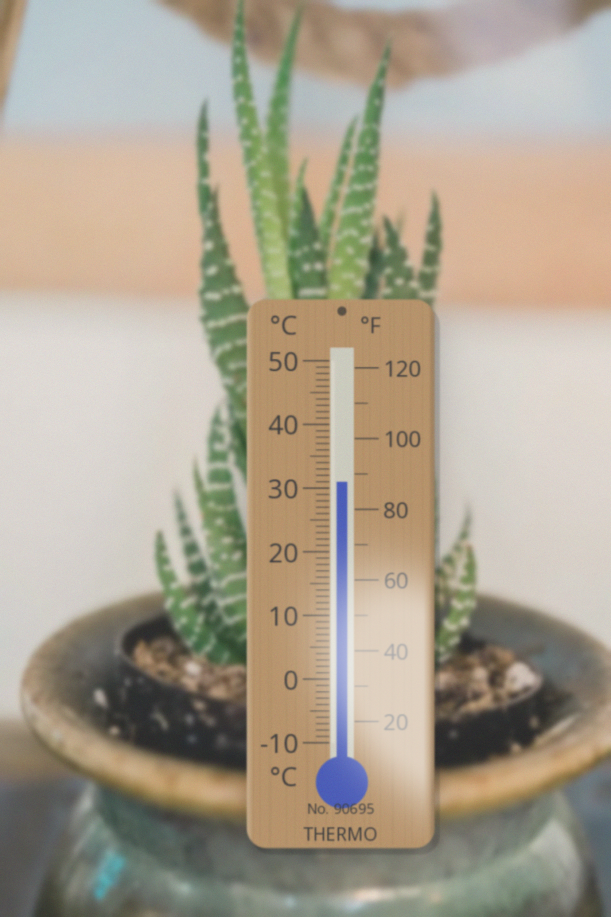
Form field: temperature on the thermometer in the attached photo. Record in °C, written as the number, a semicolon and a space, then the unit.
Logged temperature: 31; °C
